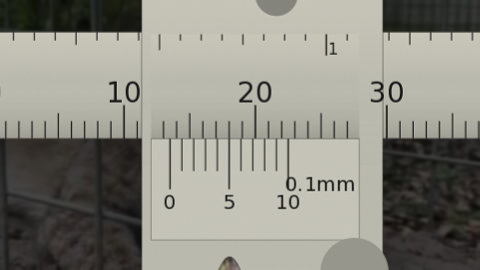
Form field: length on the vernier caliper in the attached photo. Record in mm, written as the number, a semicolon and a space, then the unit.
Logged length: 13.5; mm
